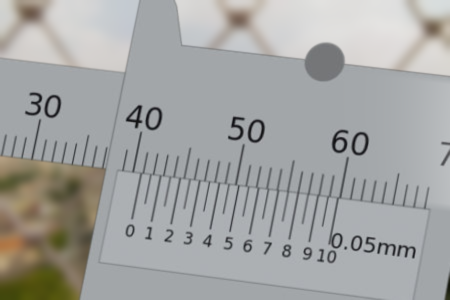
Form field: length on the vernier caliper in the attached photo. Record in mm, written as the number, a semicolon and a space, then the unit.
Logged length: 40.8; mm
